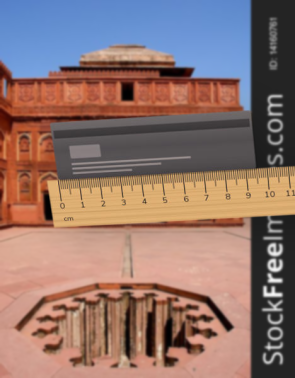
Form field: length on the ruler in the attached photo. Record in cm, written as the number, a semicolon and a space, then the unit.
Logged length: 9.5; cm
